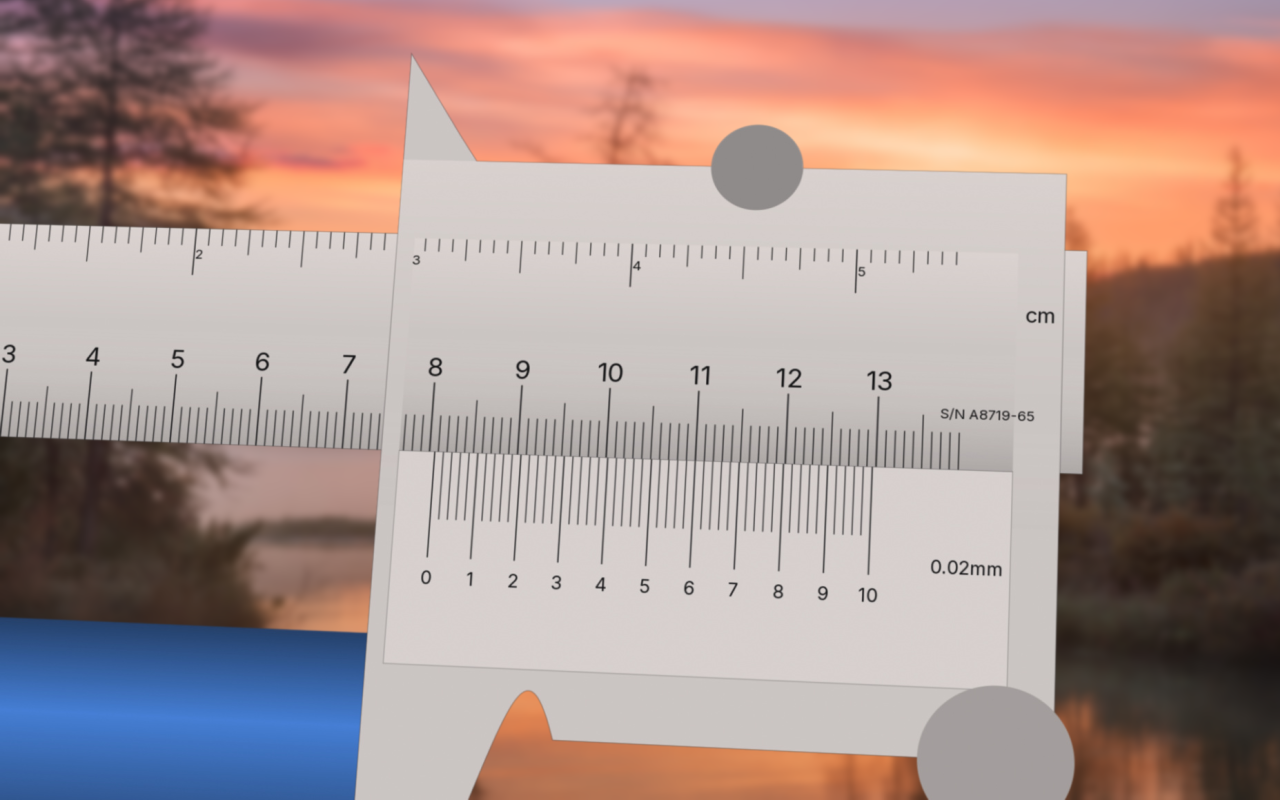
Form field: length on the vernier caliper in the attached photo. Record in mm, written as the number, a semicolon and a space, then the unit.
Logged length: 80.6; mm
